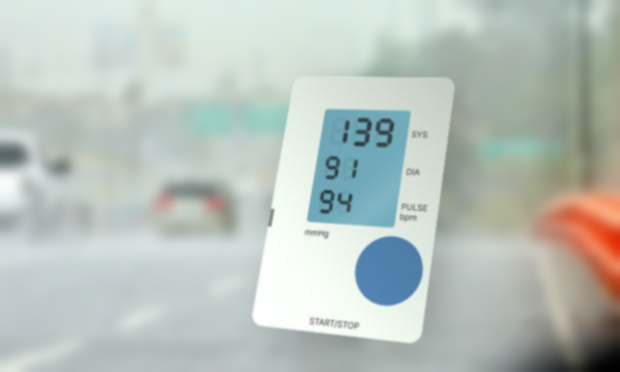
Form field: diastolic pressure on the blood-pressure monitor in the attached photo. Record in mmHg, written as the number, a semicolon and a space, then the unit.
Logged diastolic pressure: 91; mmHg
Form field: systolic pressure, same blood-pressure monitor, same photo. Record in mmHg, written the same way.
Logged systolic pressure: 139; mmHg
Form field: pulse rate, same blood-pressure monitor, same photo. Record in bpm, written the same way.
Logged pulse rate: 94; bpm
